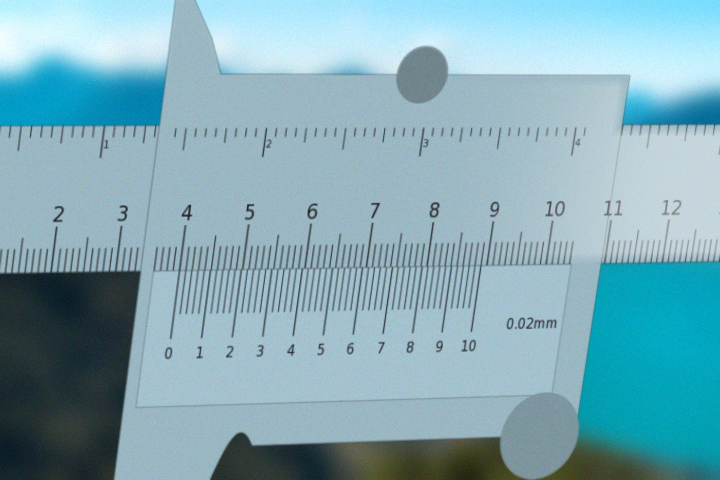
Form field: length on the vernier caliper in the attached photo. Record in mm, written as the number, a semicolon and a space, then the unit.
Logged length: 40.0; mm
